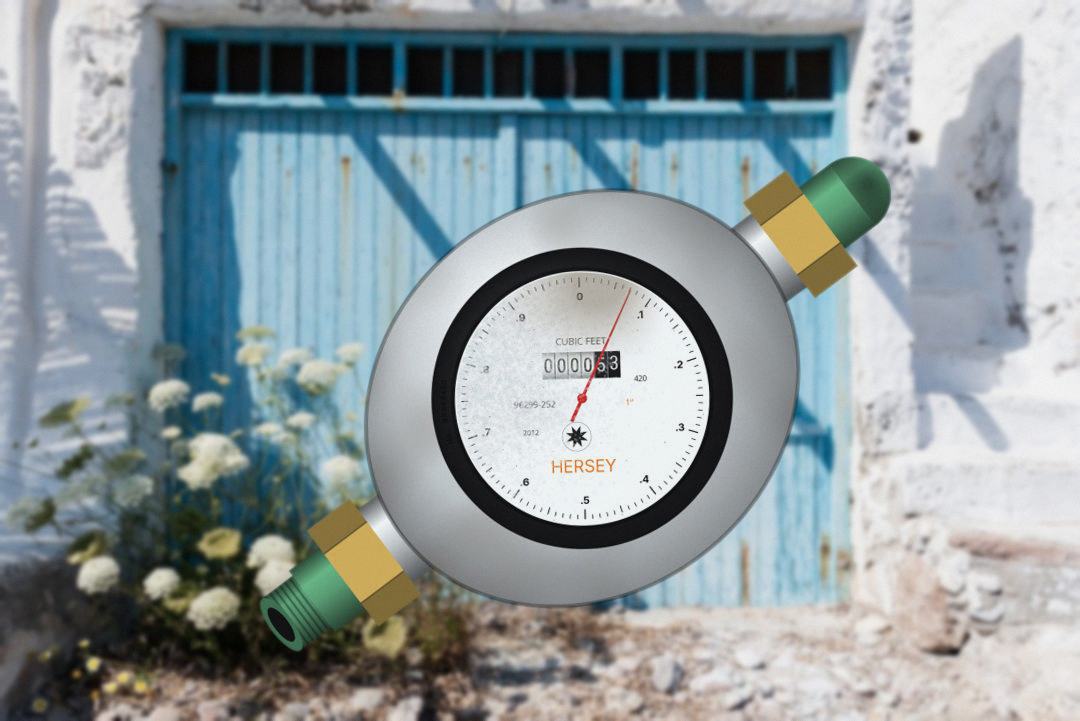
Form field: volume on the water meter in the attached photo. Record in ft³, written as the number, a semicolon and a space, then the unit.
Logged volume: 53.07; ft³
